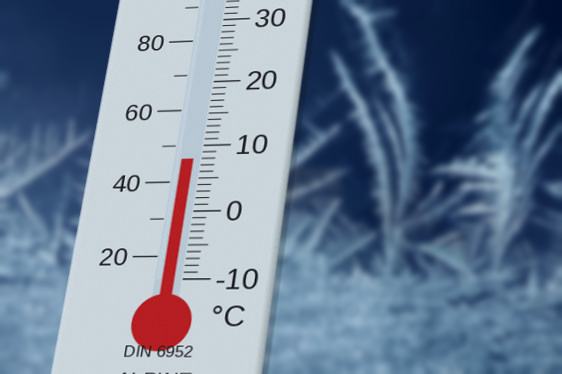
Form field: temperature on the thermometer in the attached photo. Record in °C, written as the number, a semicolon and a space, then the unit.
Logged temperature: 8; °C
